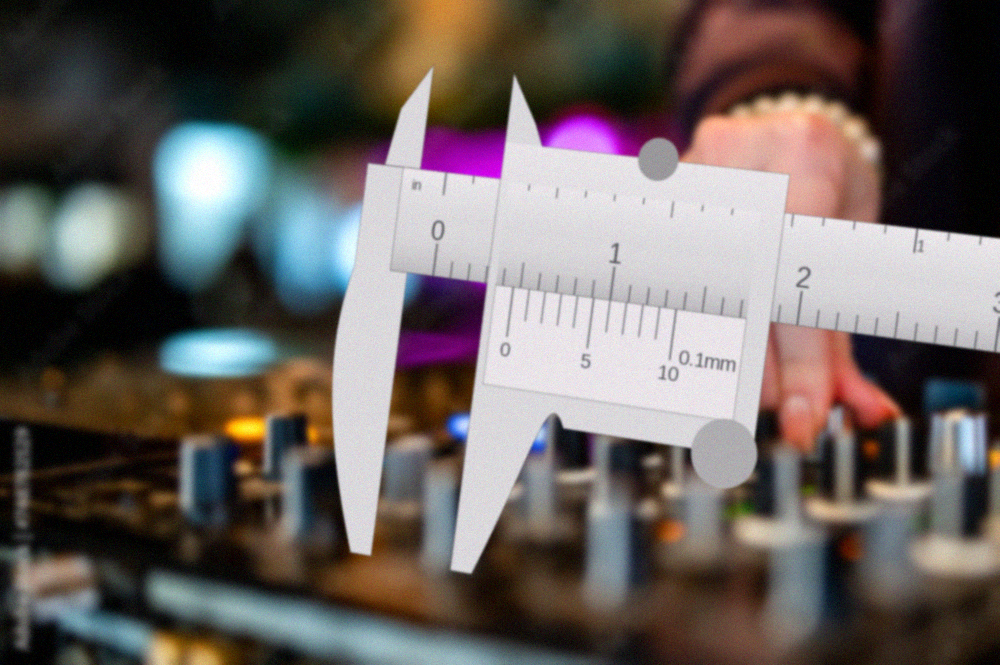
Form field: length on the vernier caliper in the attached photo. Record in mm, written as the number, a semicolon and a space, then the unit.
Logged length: 4.6; mm
